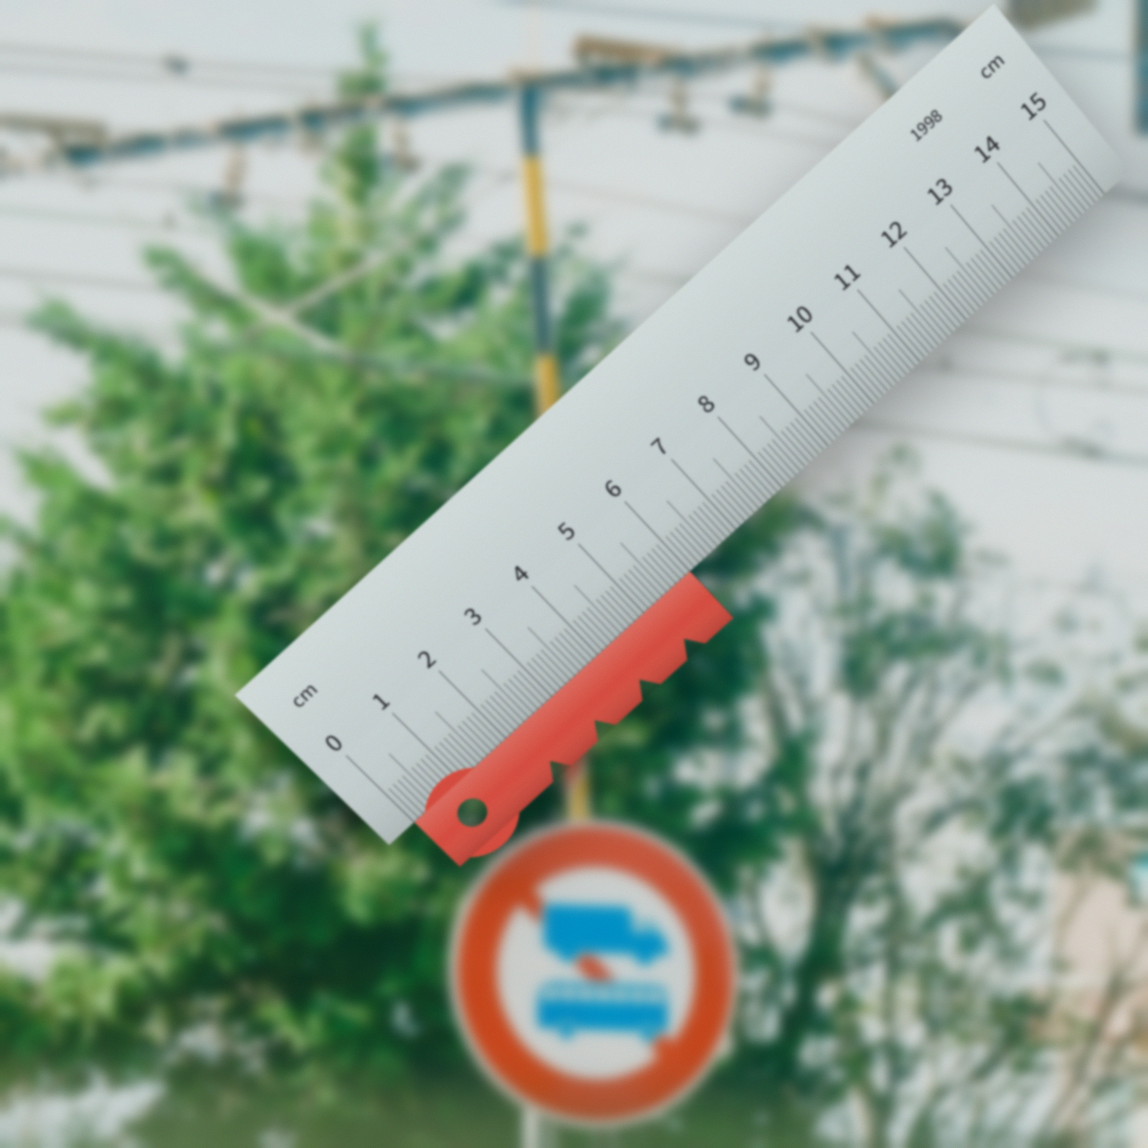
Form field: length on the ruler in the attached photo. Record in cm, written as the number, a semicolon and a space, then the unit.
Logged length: 6; cm
